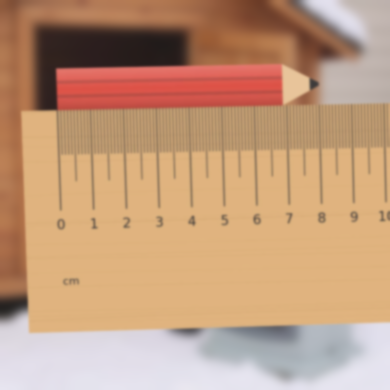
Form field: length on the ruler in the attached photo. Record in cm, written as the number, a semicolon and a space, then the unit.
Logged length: 8; cm
